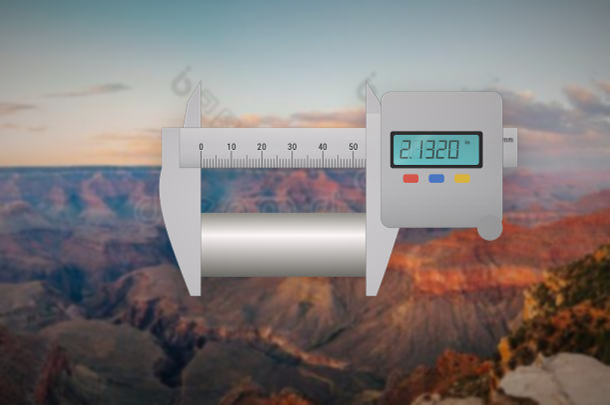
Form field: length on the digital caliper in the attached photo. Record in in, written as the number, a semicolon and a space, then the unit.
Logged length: 2.1320; in
